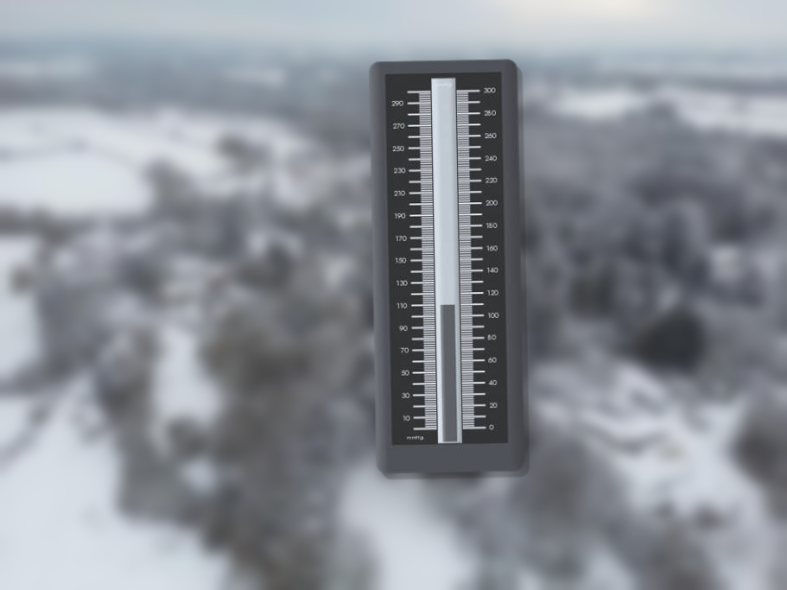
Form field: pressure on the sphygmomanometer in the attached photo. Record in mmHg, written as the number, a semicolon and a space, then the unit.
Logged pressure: 110; mmHg
